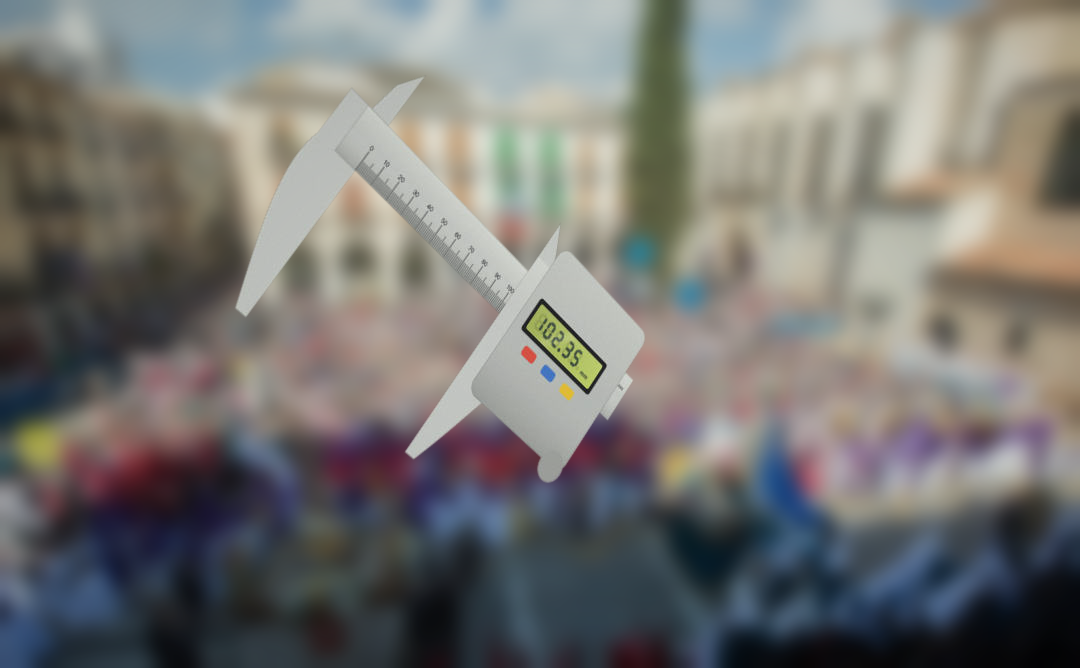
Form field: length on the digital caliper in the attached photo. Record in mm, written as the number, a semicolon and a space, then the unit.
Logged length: 102.35; mm
